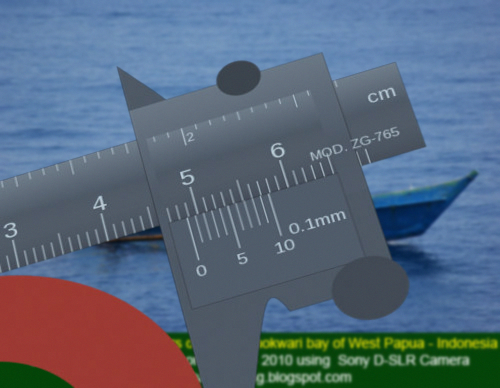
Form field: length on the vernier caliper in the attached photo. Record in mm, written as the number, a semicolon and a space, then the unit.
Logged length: 48.8; mm
